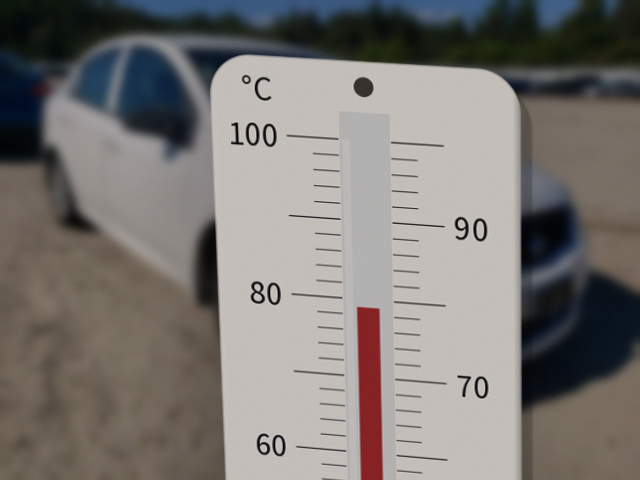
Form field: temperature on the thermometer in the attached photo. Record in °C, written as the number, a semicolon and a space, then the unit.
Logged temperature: 79; °C
